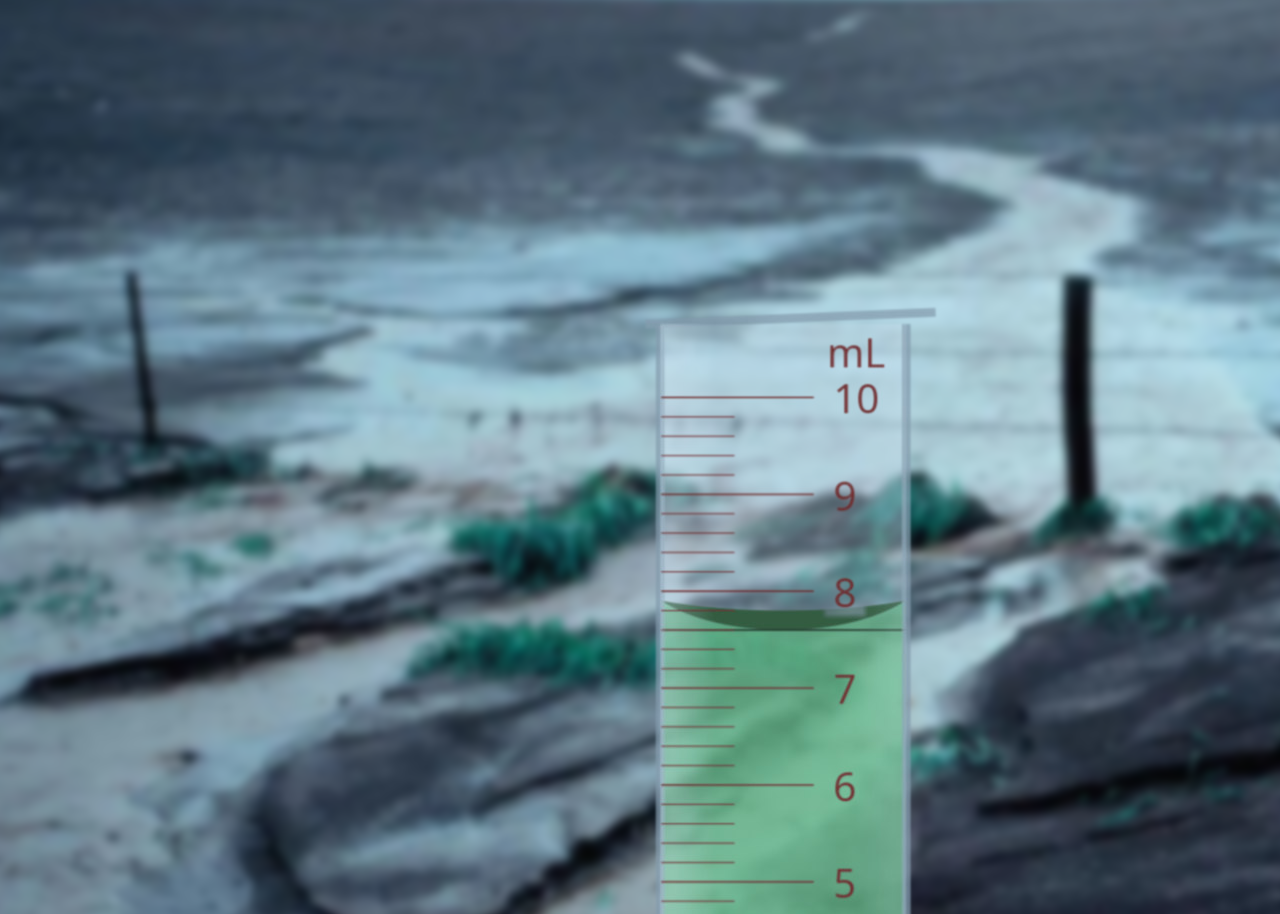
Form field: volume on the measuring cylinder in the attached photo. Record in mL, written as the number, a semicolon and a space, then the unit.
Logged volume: 7.6; mL
